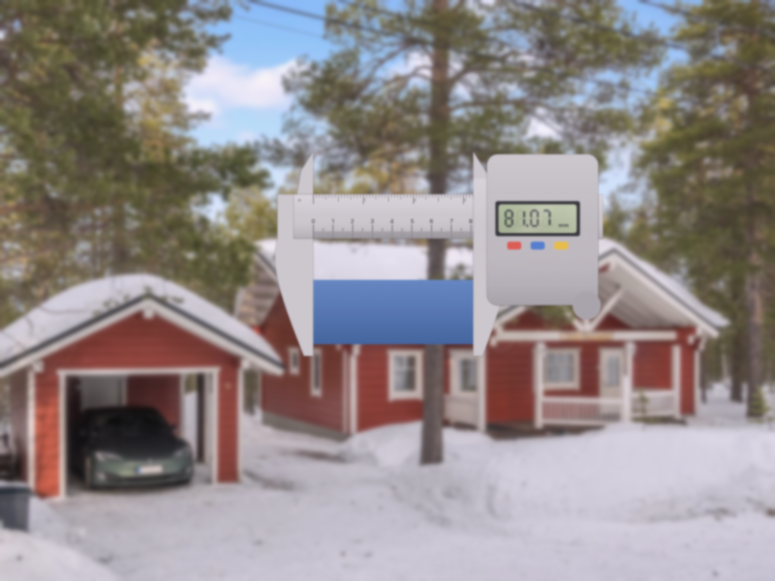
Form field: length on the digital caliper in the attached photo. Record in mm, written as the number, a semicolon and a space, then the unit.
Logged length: 81.07; mm
